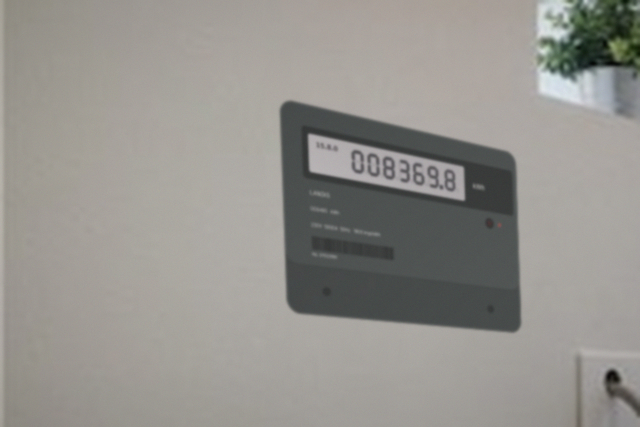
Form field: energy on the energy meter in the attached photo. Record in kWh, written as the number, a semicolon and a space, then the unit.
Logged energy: 8369.8; kWh
